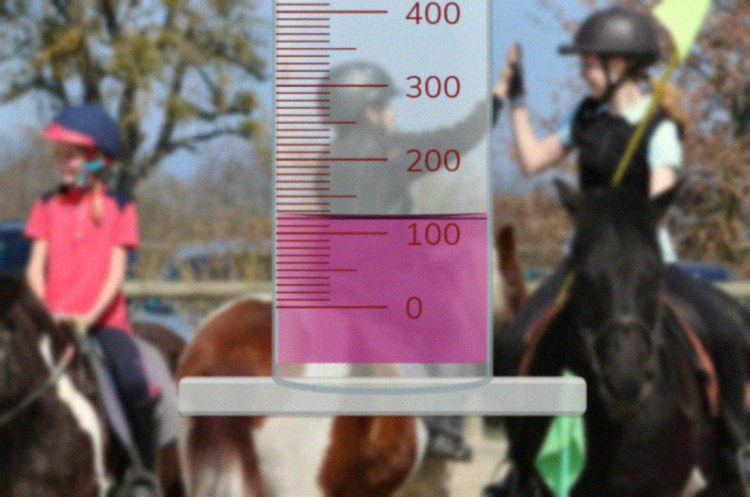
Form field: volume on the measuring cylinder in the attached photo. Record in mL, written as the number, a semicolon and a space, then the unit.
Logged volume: 120; mL
